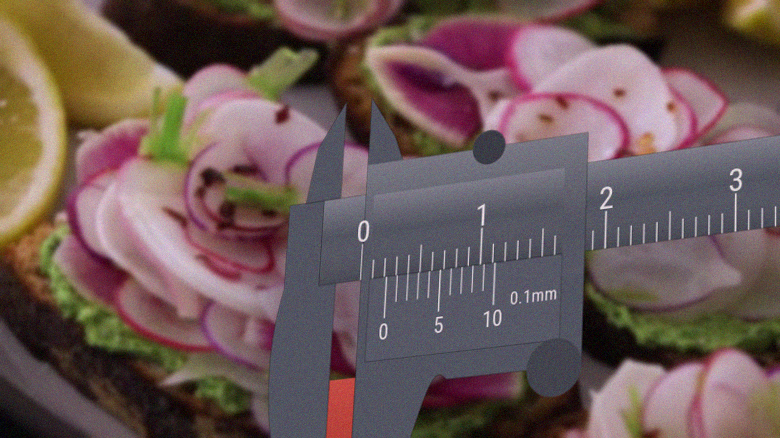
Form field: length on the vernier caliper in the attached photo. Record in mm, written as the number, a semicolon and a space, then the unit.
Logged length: 2.2; mm
